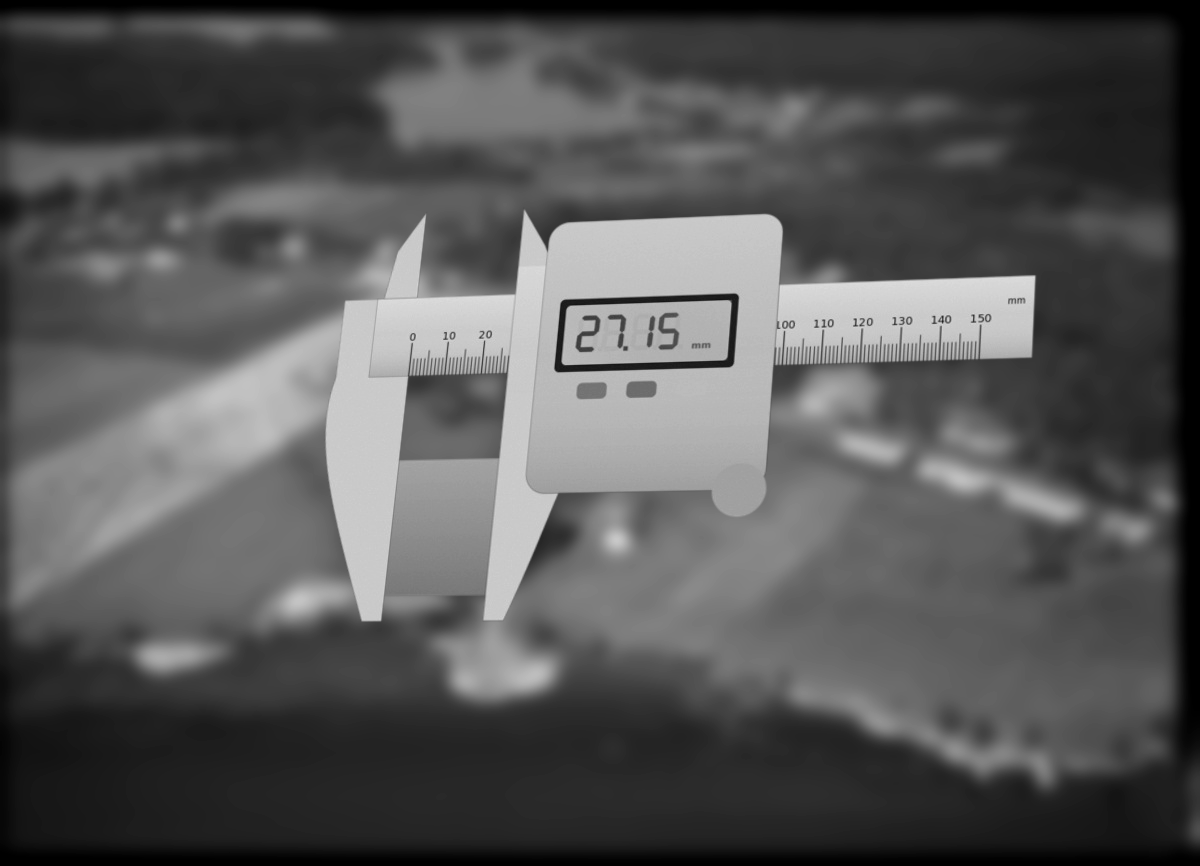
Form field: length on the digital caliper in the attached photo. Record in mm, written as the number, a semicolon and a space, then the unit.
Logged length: 27.15; mm
